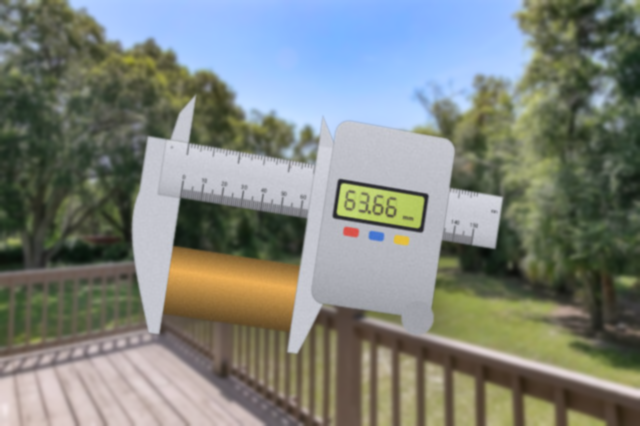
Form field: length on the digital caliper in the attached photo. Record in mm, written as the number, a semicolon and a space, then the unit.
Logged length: 63.66; mm
